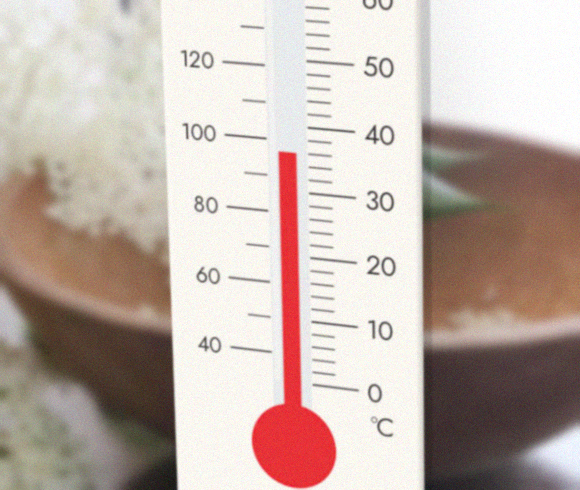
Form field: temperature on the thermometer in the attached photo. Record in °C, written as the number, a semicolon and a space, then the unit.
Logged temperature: 36; °C
